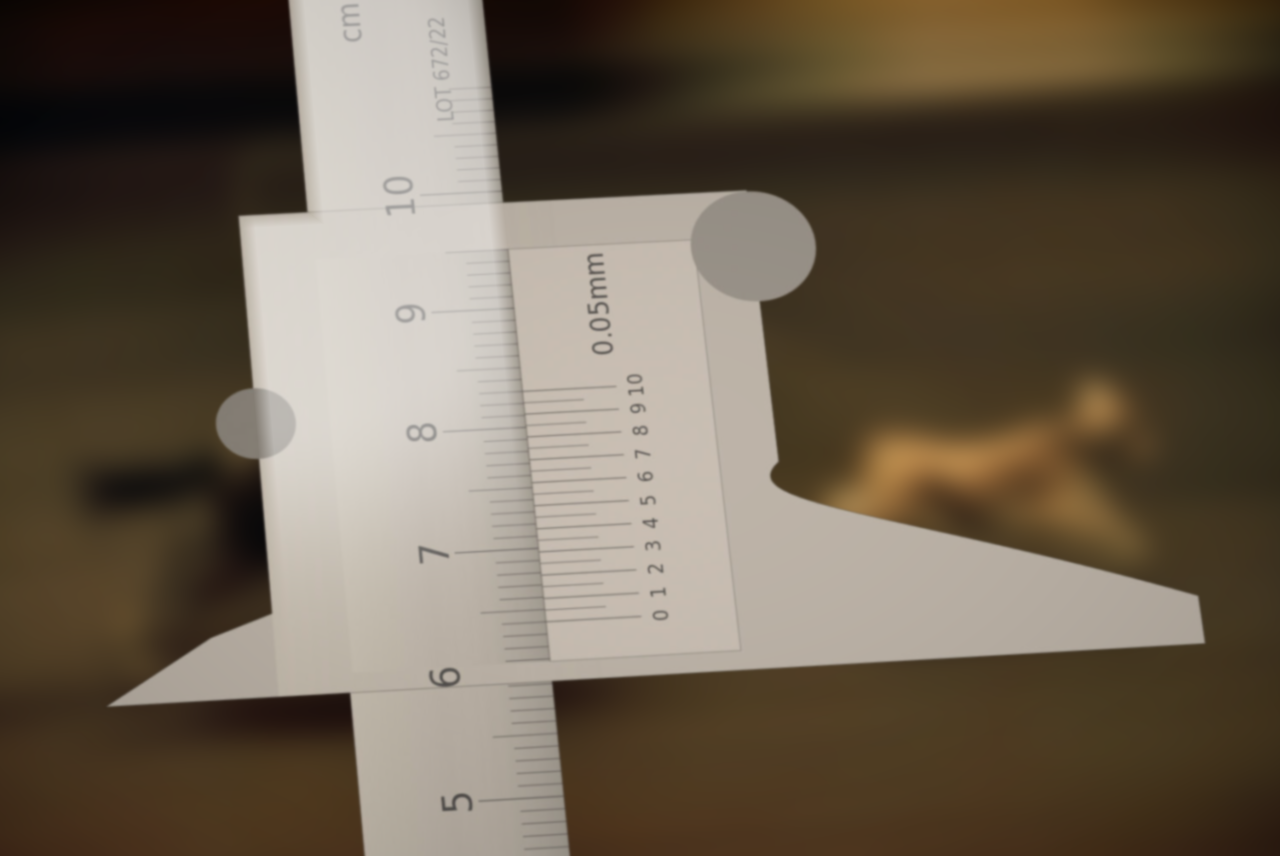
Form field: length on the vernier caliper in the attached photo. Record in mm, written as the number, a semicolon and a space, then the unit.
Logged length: 64.0; mm
